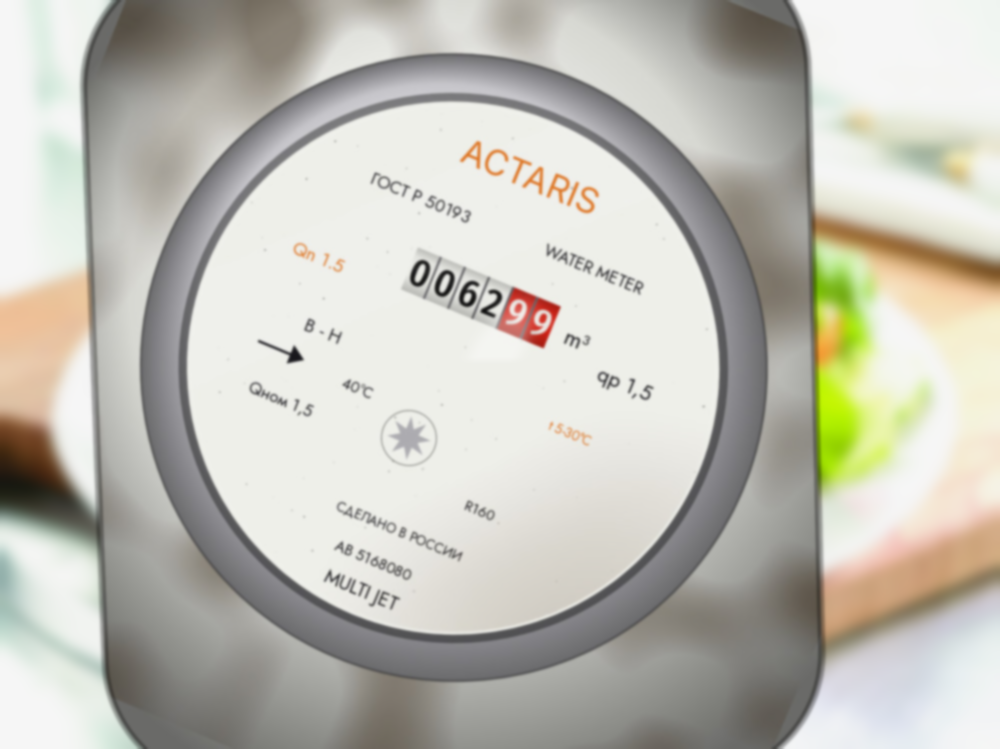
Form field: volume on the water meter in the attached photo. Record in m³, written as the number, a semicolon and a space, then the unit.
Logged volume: 62.99; m³
